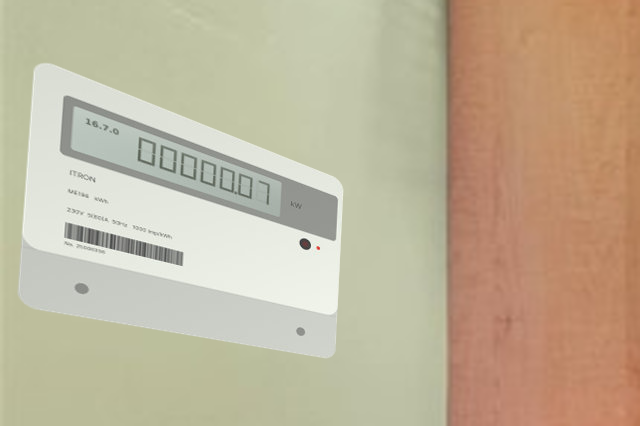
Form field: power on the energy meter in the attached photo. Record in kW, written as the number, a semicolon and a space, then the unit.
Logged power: 0.07; kW
